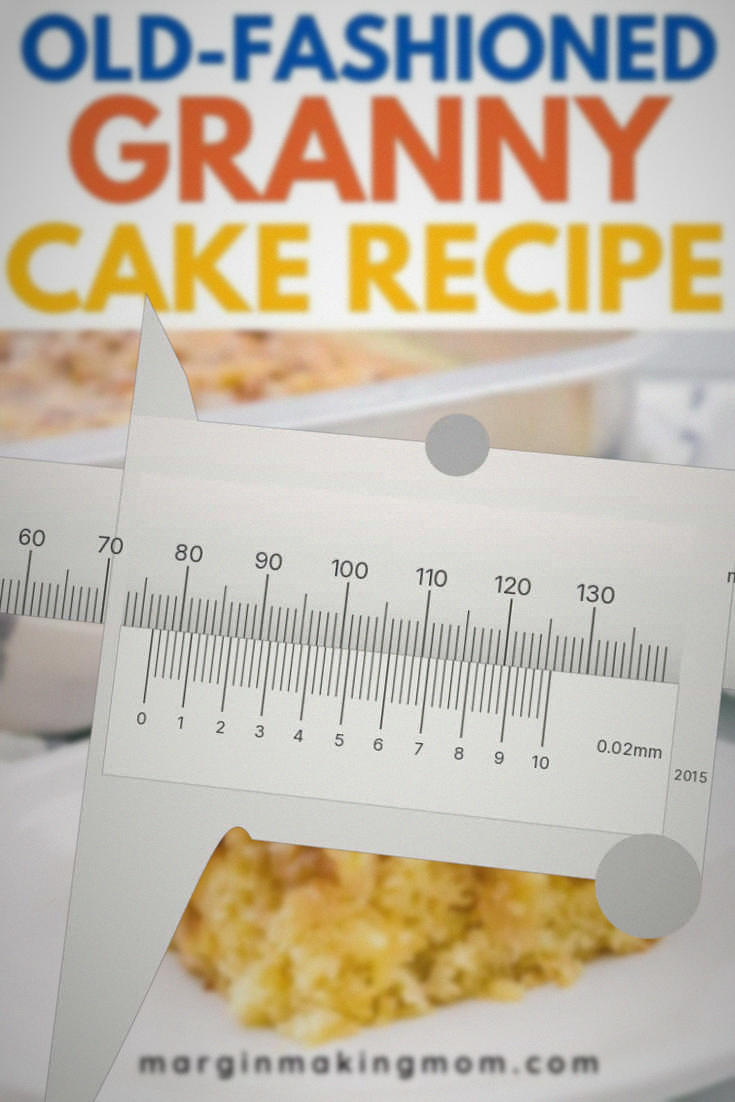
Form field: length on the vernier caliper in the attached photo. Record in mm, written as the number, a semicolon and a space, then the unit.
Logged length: 76.6; mm
